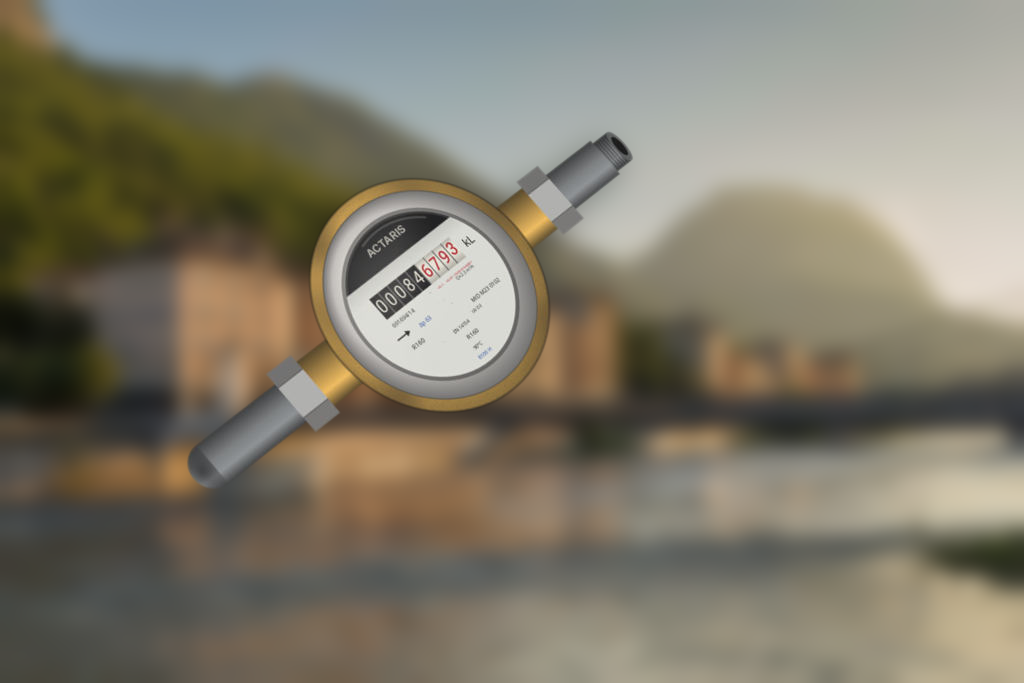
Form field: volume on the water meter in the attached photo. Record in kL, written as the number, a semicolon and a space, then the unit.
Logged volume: 84.6793; kL
